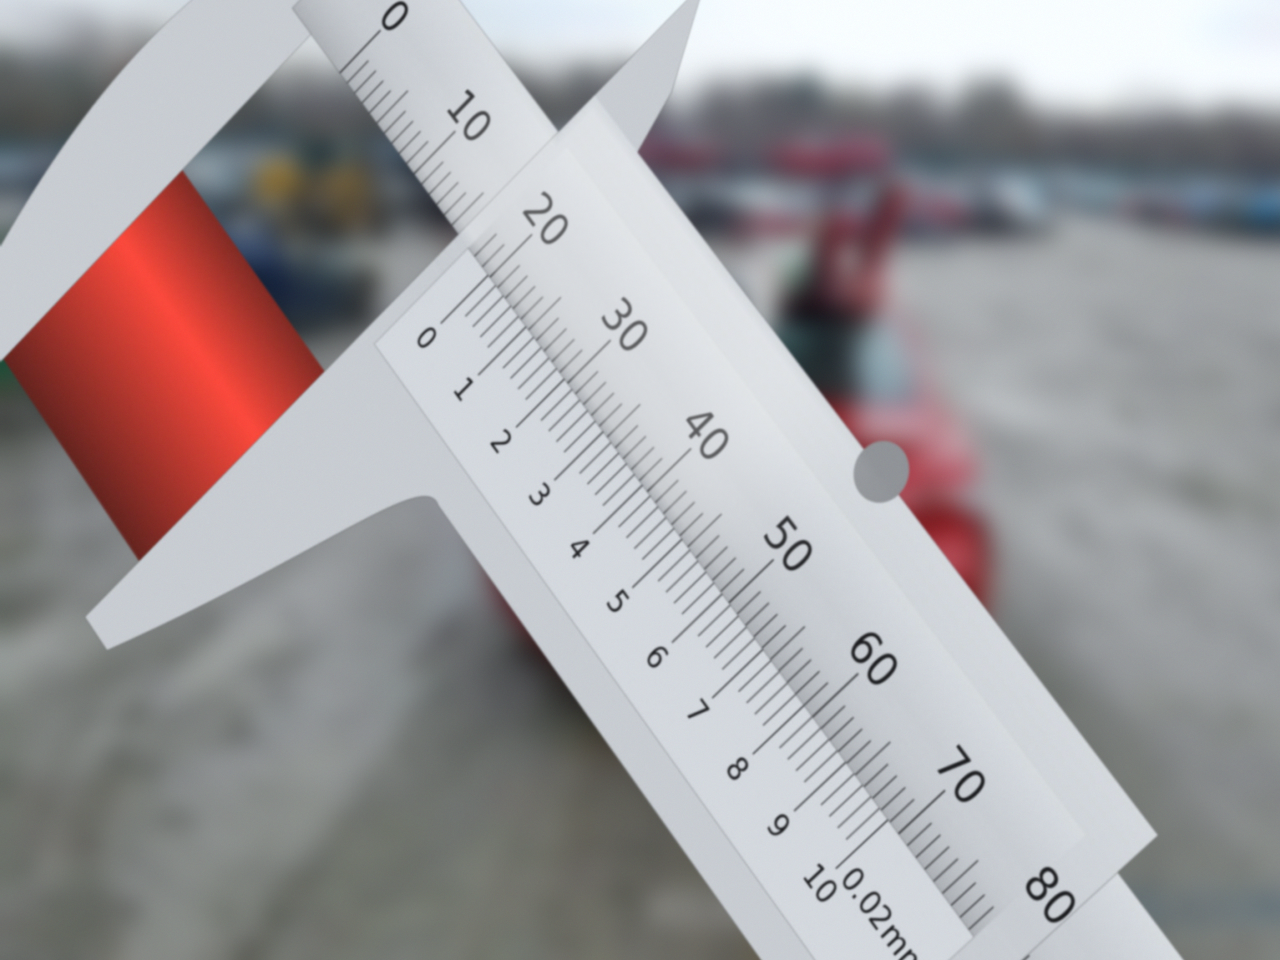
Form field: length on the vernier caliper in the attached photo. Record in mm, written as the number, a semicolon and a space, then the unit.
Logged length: 19.8; mm
